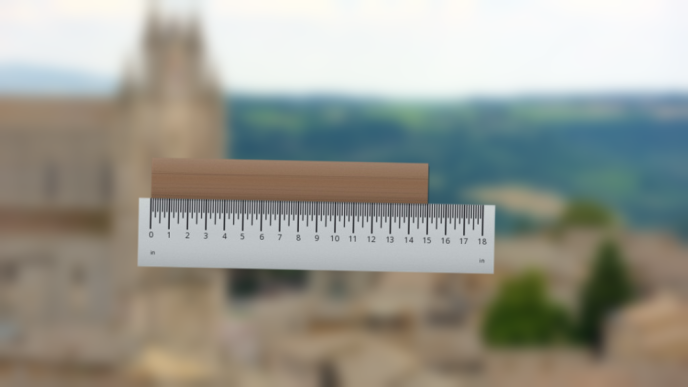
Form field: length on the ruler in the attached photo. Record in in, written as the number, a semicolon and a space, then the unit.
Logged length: 15; in
